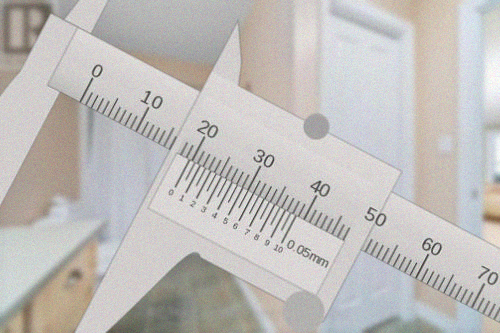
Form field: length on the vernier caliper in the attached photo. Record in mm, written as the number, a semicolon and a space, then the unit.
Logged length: 19.6; mm
